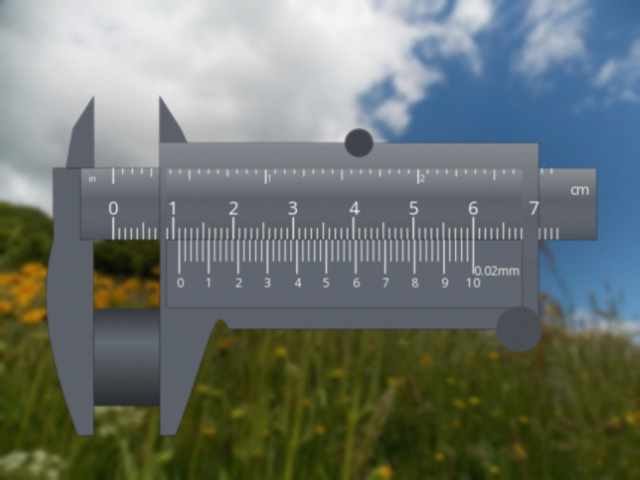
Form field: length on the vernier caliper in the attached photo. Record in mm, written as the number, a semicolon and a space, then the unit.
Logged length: 11.0; mm
